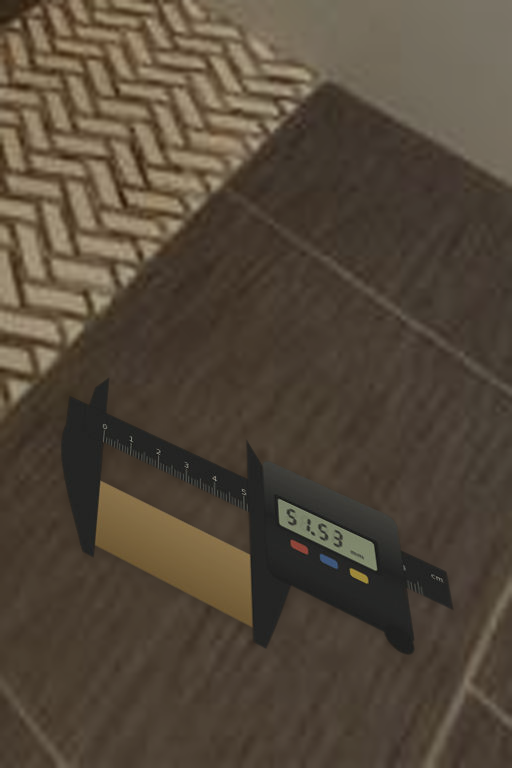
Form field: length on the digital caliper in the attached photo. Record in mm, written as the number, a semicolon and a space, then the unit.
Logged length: 51.53; mm
